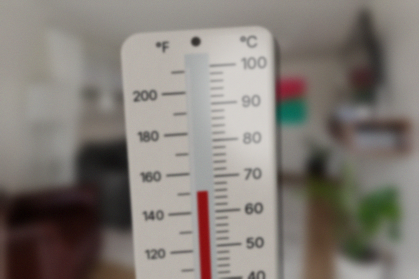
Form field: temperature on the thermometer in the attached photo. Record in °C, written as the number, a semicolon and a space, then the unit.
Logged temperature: 66; °C
